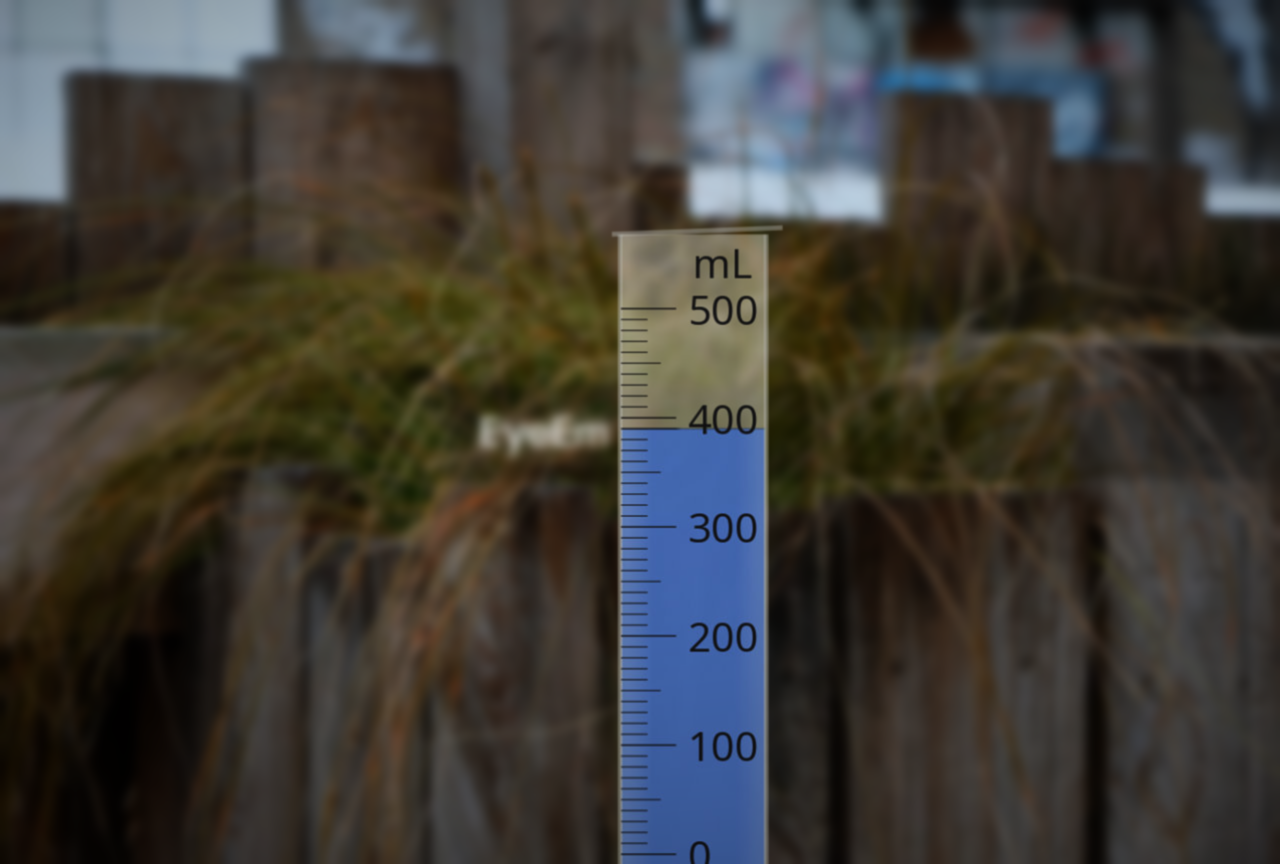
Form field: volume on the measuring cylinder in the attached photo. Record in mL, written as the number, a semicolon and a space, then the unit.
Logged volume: 390; mL
